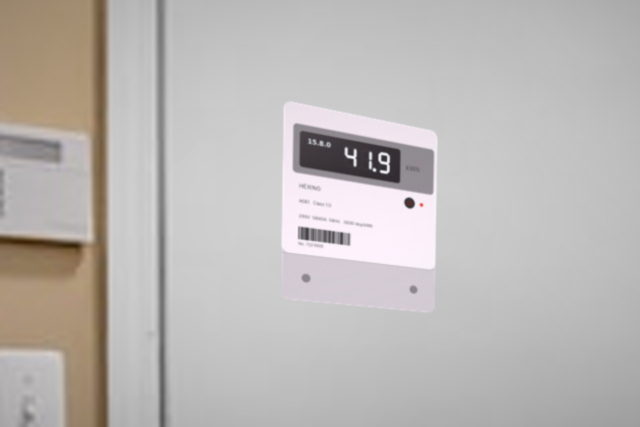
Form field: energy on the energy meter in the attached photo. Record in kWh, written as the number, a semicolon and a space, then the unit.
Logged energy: 41.9; kWh
